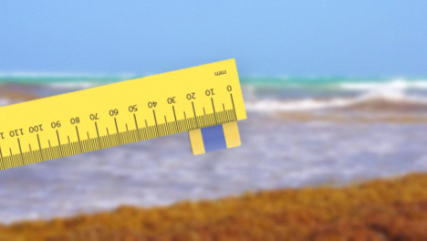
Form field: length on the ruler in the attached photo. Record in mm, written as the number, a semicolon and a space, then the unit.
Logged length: 25; mm
